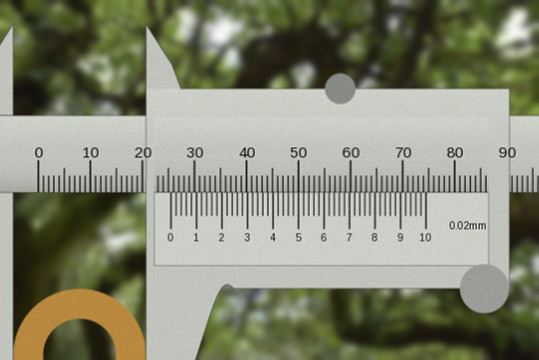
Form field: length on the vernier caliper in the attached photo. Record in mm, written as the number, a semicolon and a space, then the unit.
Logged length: 25.5; mm
